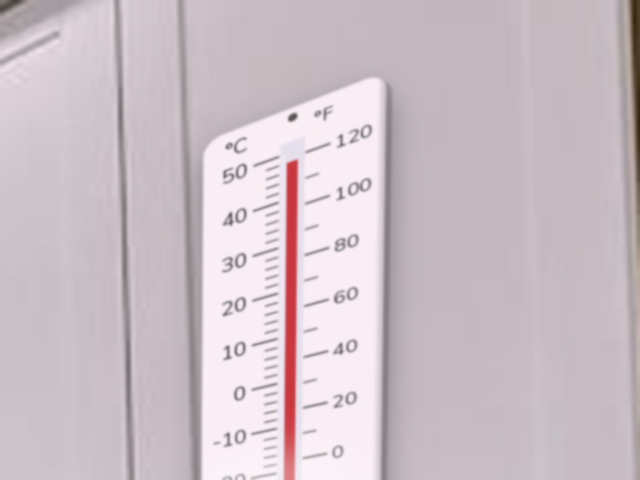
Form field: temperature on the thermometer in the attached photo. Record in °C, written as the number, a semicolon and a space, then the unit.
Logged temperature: 48; °C
